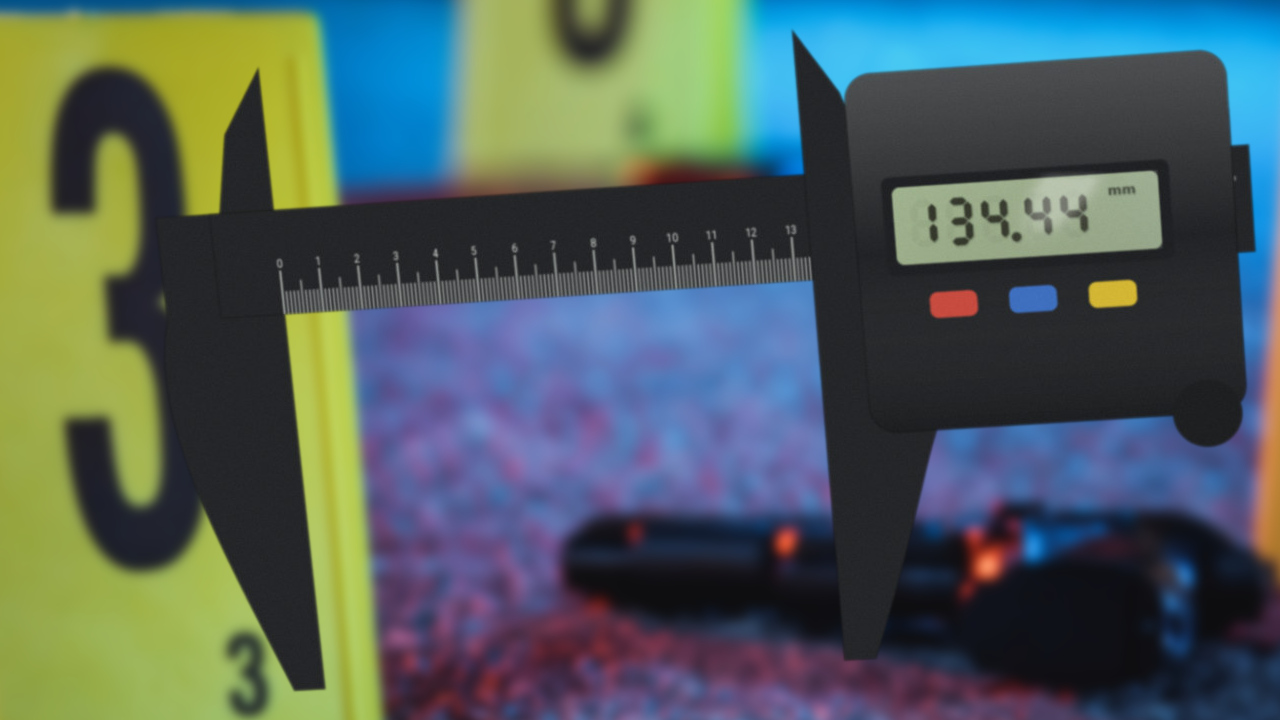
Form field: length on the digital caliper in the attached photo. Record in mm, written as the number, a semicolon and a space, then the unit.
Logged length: 134.44; mm
